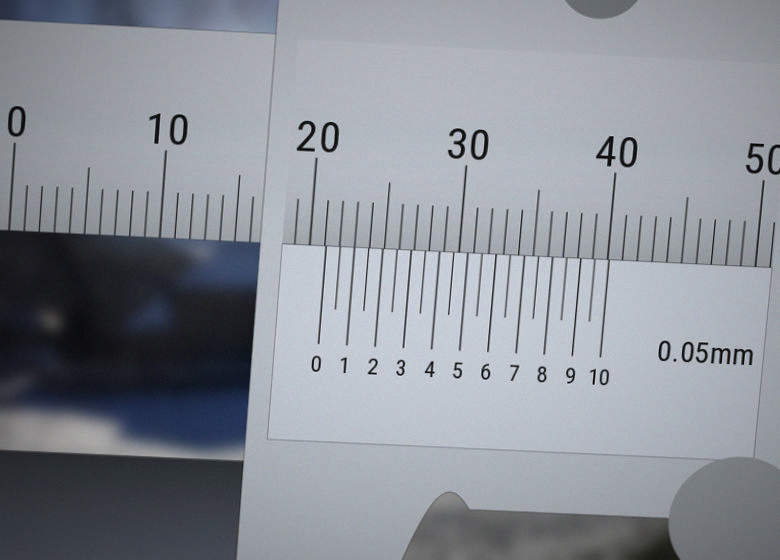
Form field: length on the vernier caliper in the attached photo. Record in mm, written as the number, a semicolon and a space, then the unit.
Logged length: 21.1; mm
